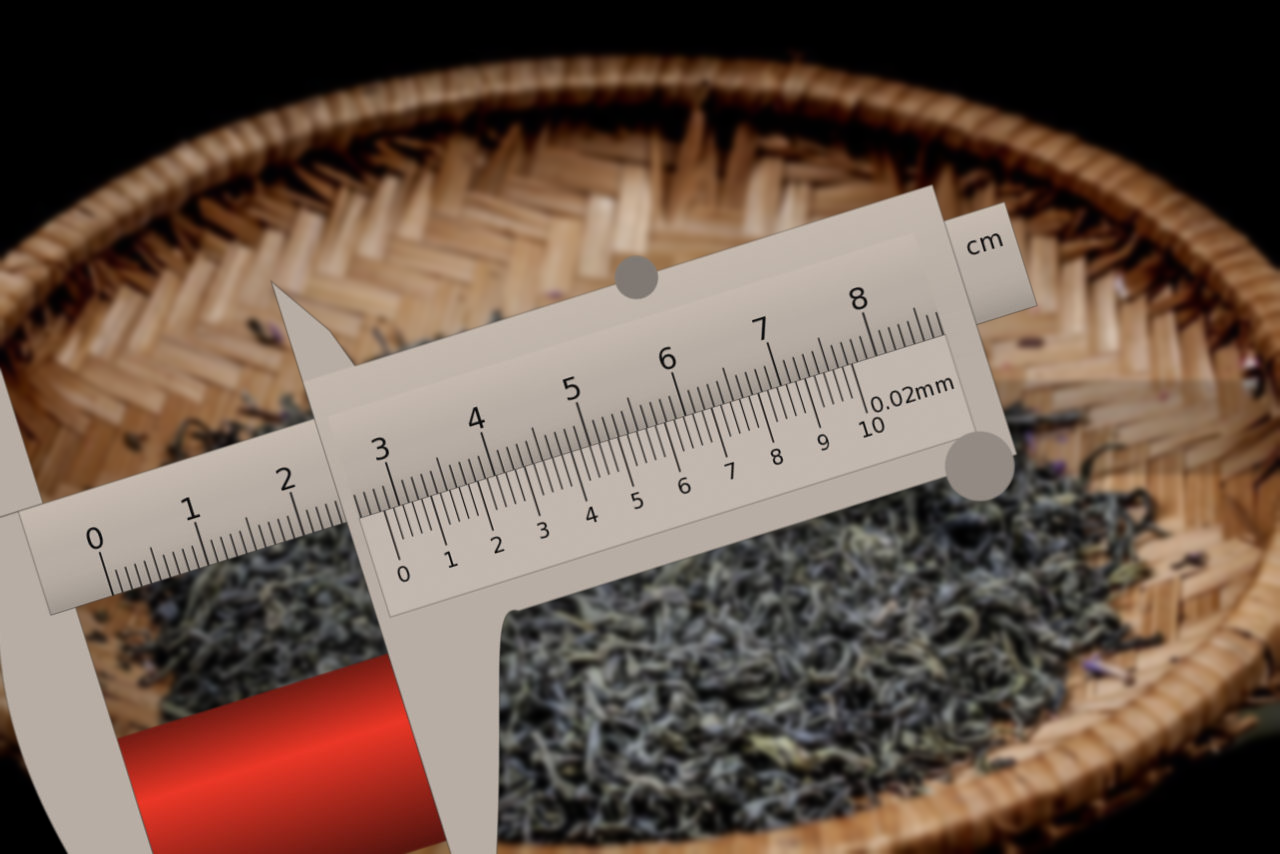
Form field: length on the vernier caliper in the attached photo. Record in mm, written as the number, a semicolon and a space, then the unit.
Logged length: 28.4; mm
